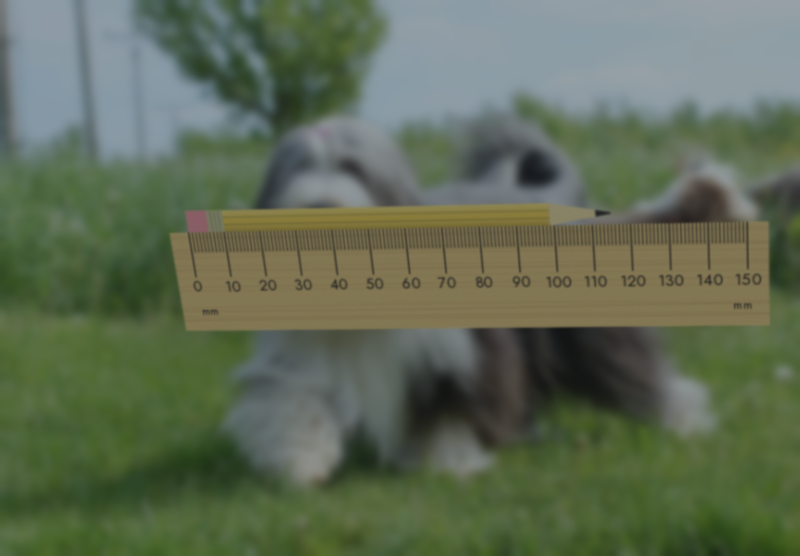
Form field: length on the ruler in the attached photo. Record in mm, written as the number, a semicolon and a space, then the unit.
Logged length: 115; mm
